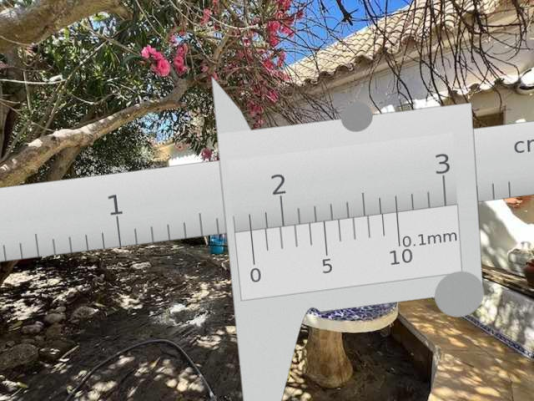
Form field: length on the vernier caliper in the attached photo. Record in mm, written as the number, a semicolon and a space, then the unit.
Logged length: 18.0; mm
